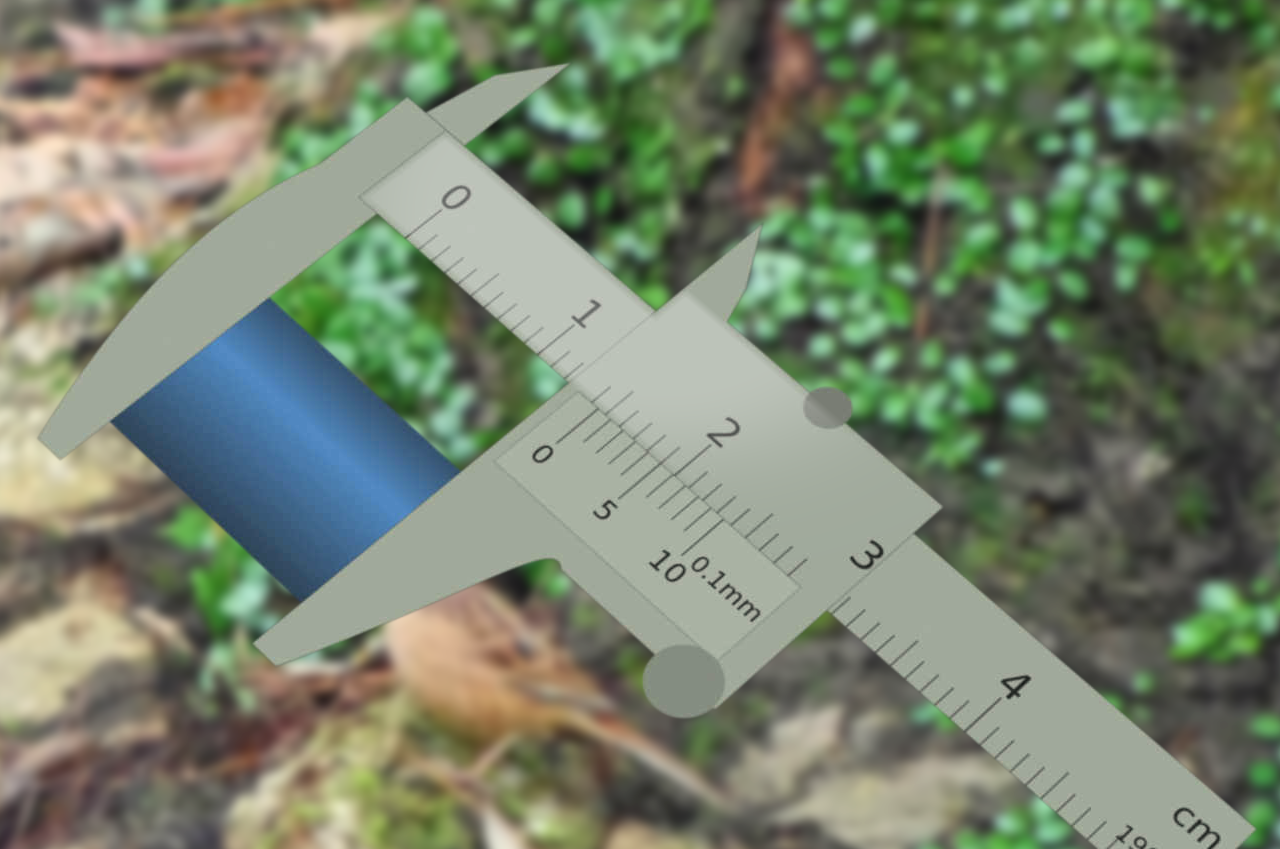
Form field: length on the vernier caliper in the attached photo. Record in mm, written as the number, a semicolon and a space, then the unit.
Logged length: 14.5; mm
